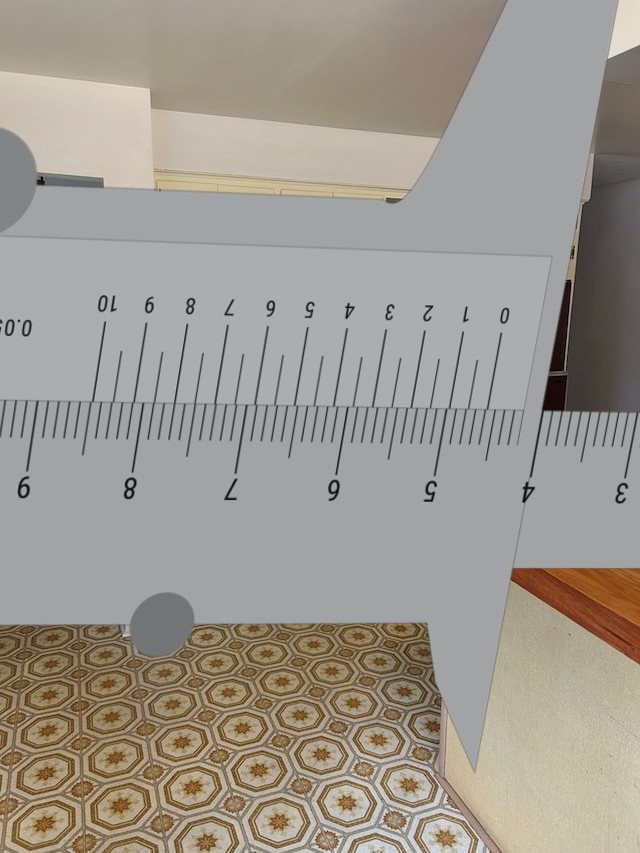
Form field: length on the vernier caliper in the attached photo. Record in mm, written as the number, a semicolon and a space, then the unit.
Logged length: 45.8; mm
